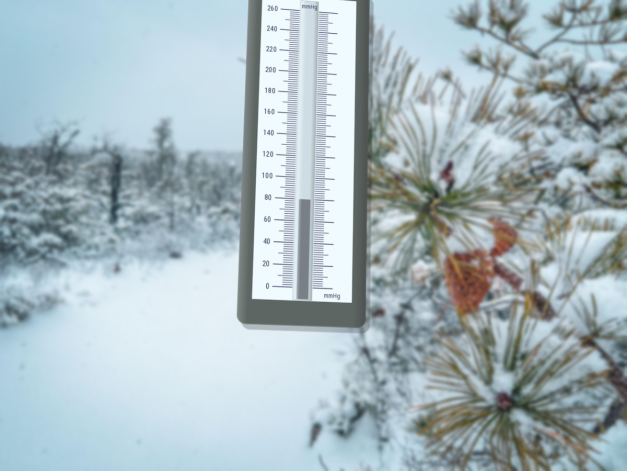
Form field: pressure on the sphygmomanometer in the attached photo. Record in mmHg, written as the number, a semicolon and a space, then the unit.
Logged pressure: 80; mmHg
